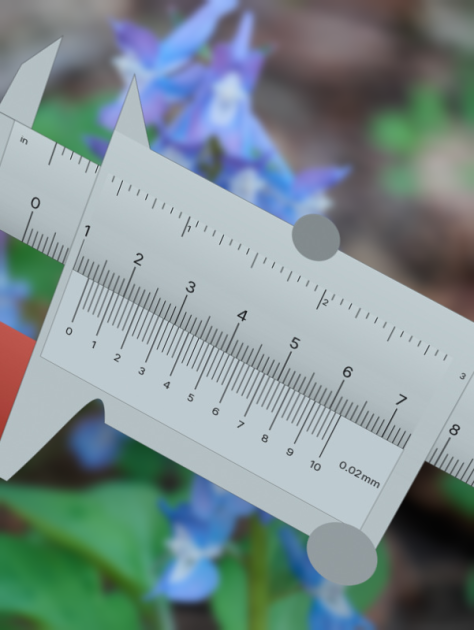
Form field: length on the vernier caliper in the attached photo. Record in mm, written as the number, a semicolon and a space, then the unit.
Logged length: 13.2; mm
